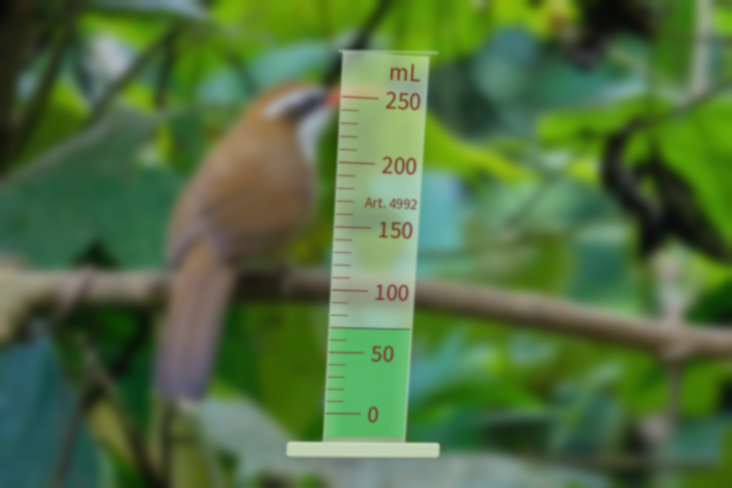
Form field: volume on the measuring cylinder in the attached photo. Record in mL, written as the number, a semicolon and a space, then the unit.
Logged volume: 70; mL
